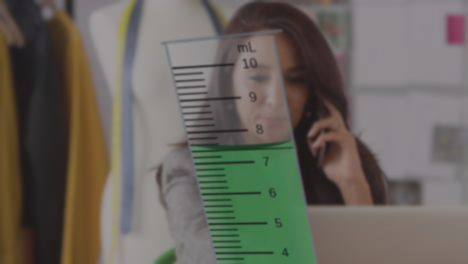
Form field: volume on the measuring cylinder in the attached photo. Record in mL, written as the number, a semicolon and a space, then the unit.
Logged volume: 7.4; mL
